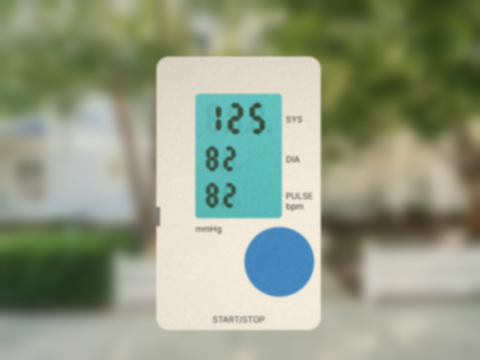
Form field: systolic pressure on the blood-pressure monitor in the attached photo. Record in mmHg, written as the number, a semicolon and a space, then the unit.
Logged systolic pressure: 125; mmHg
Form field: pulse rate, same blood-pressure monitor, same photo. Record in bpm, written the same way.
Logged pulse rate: 82; bpm
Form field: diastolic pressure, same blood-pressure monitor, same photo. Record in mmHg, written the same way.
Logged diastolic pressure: 82; mmHg
